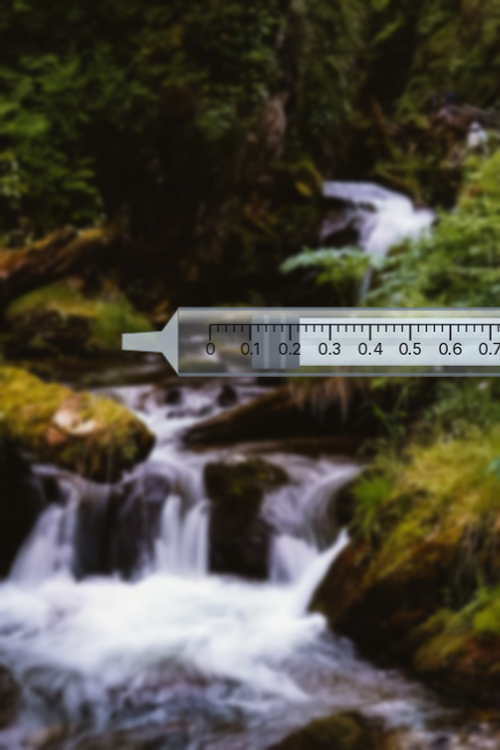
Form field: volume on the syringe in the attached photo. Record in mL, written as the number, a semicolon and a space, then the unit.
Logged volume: 0.1; mL
